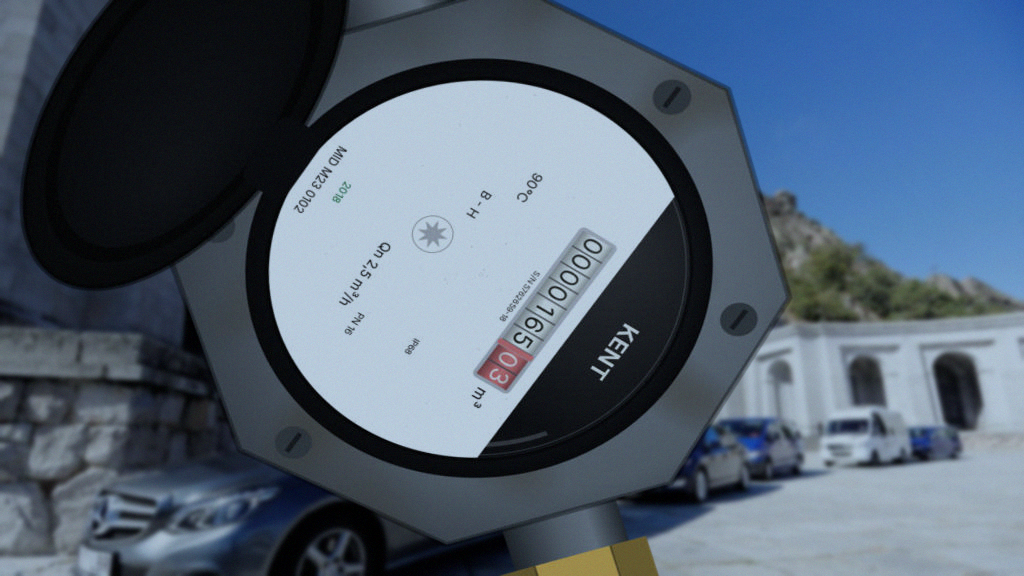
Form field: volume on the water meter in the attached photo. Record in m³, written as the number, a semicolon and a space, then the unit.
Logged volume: 165.03; m³
